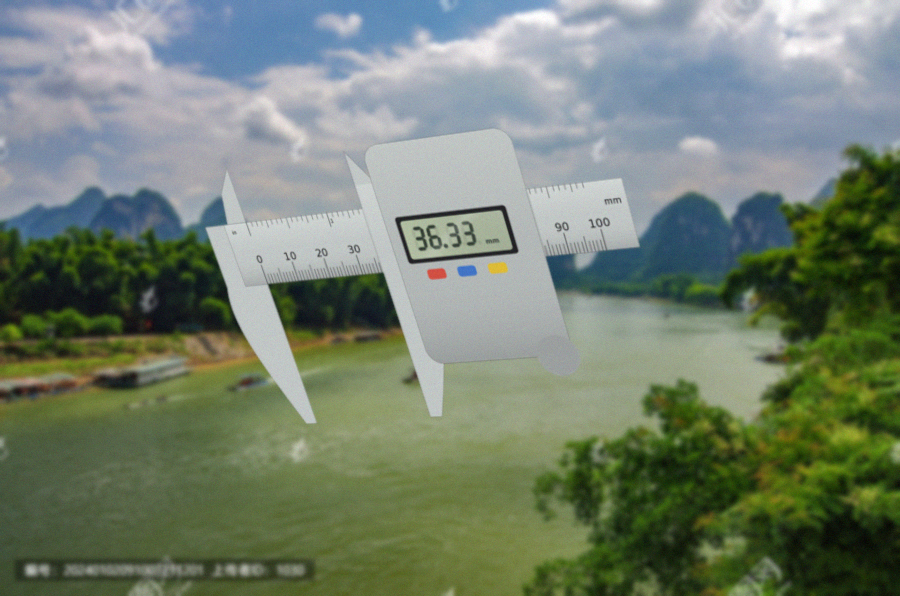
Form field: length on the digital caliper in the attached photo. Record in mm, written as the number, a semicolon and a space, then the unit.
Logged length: 36.33; mm
